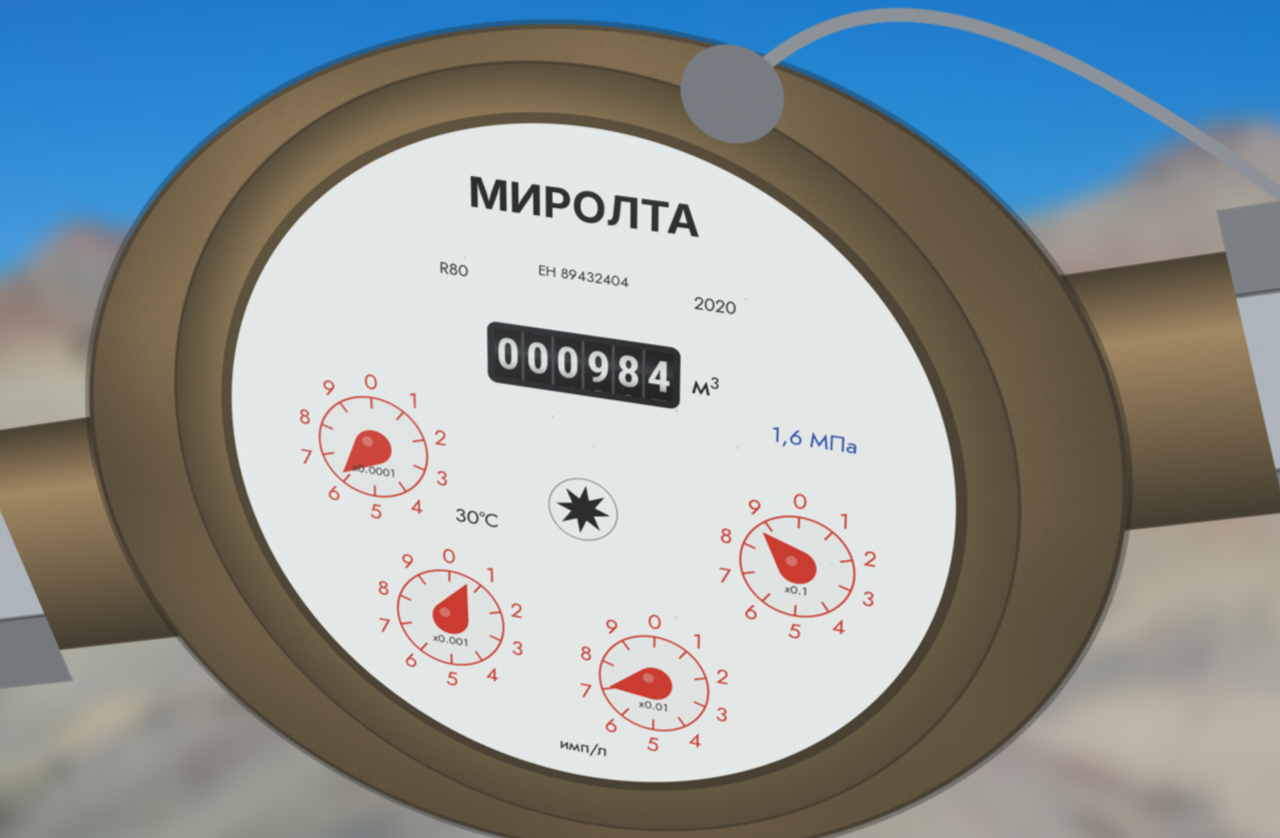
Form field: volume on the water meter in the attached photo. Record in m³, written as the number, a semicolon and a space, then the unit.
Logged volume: 984.8706; m³
